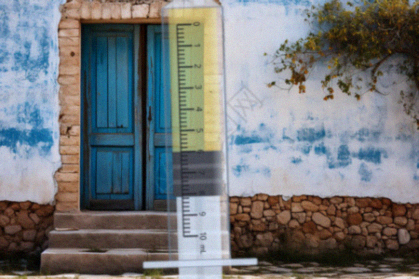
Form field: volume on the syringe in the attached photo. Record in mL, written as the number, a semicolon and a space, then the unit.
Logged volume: 6; mL
